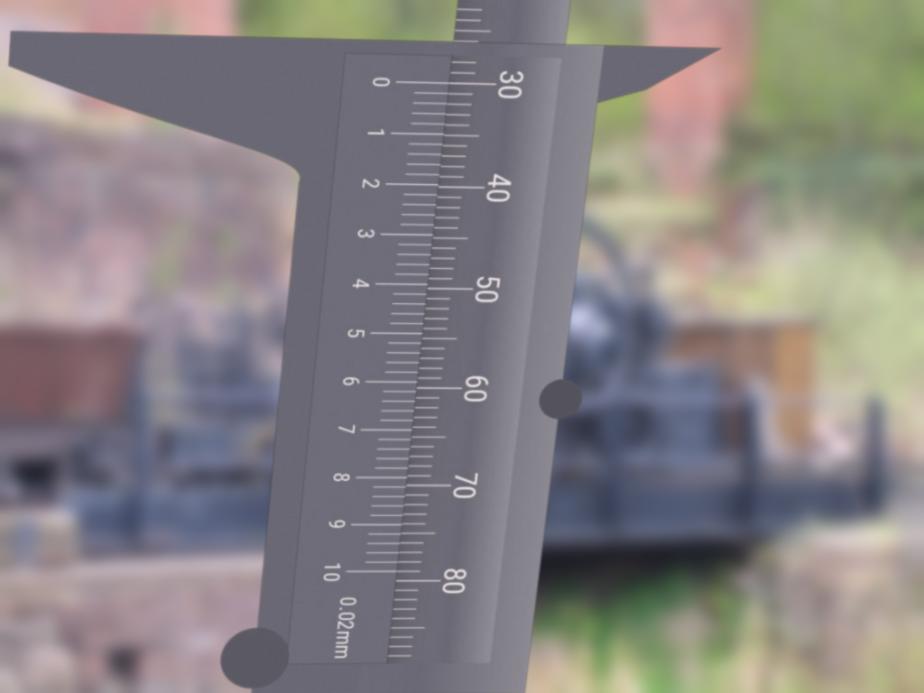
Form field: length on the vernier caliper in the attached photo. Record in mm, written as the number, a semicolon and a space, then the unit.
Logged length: 30.0; mm
